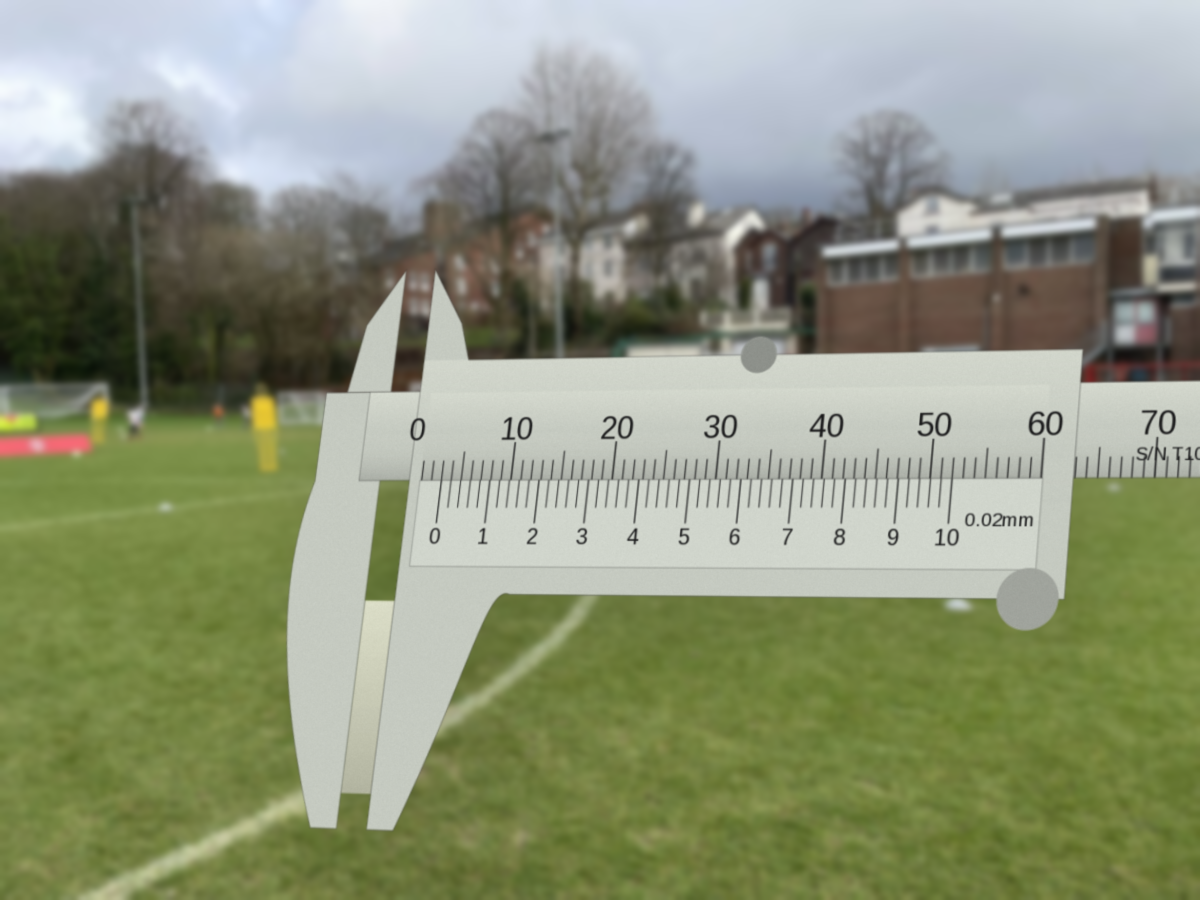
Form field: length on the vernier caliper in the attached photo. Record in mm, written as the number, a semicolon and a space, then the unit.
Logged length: 3.0; mm
